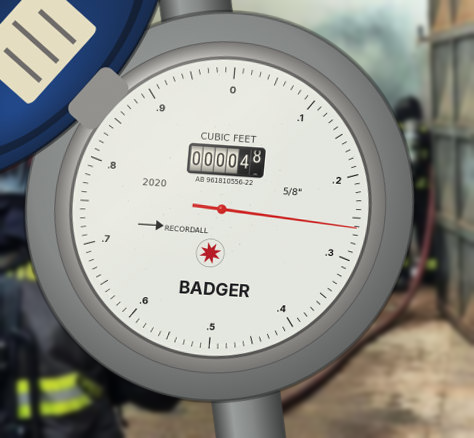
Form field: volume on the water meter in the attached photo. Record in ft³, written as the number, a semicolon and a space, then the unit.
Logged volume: 48.26; ft³
